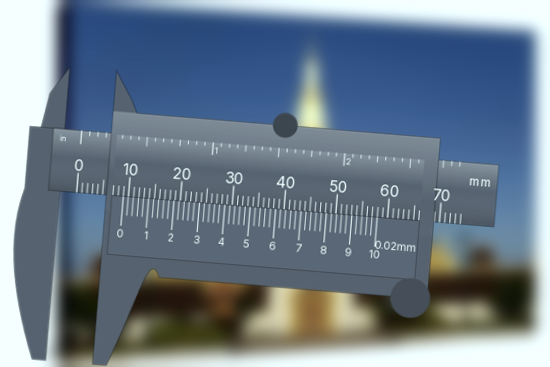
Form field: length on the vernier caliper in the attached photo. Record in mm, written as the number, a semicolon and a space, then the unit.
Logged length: 9.0; mm
